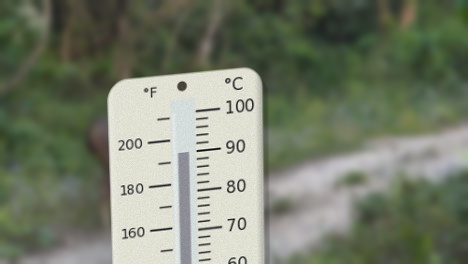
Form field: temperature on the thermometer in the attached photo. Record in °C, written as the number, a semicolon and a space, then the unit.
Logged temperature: 90; °C
